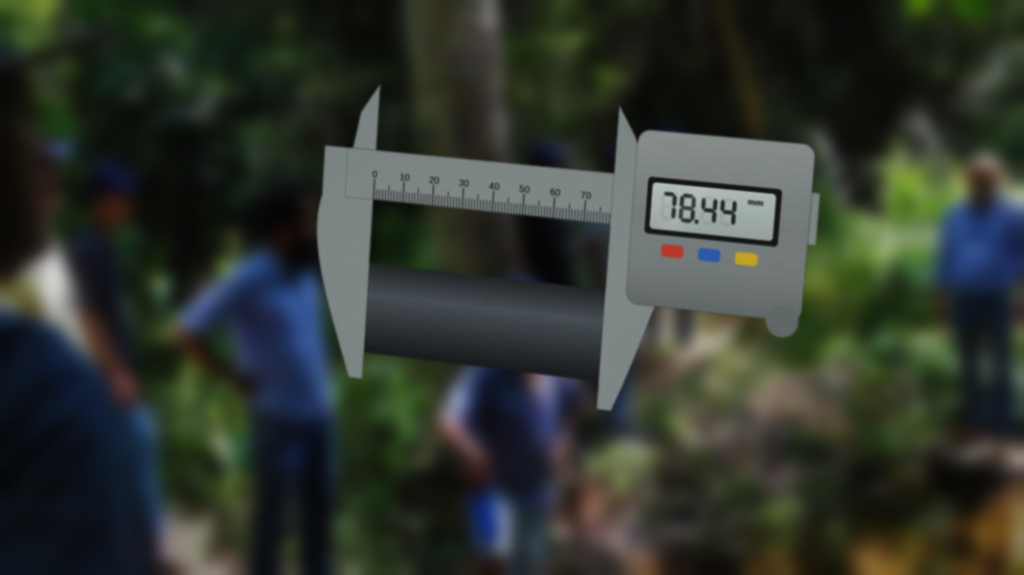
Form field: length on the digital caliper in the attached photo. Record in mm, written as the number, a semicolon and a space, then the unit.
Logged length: 78.44; mm
